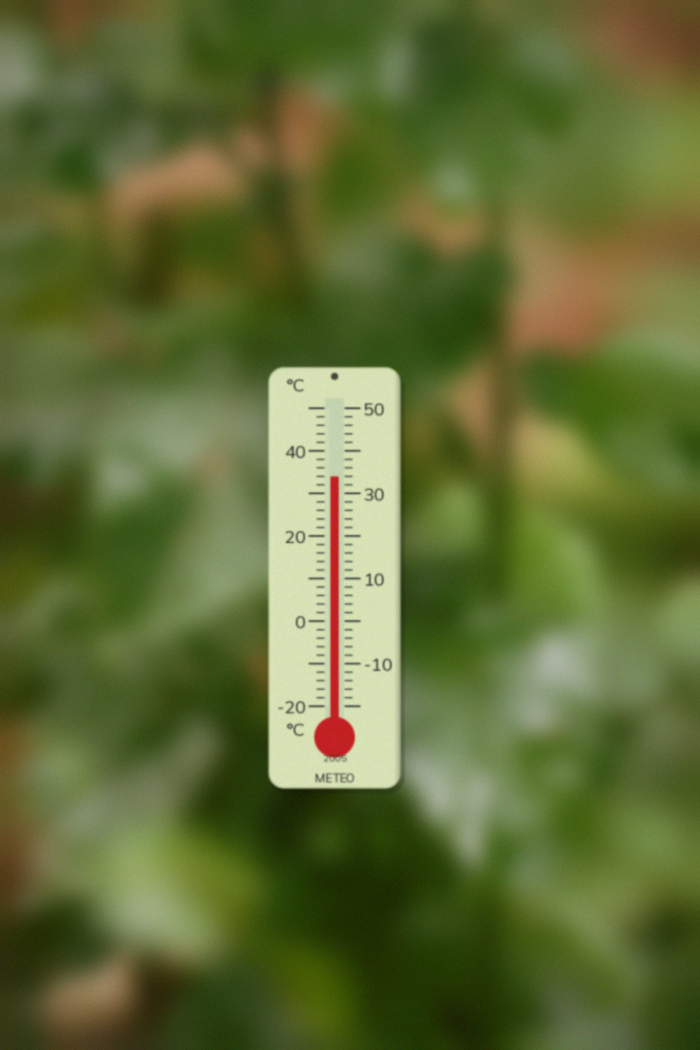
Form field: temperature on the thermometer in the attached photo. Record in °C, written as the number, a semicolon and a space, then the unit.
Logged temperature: 34; °C
